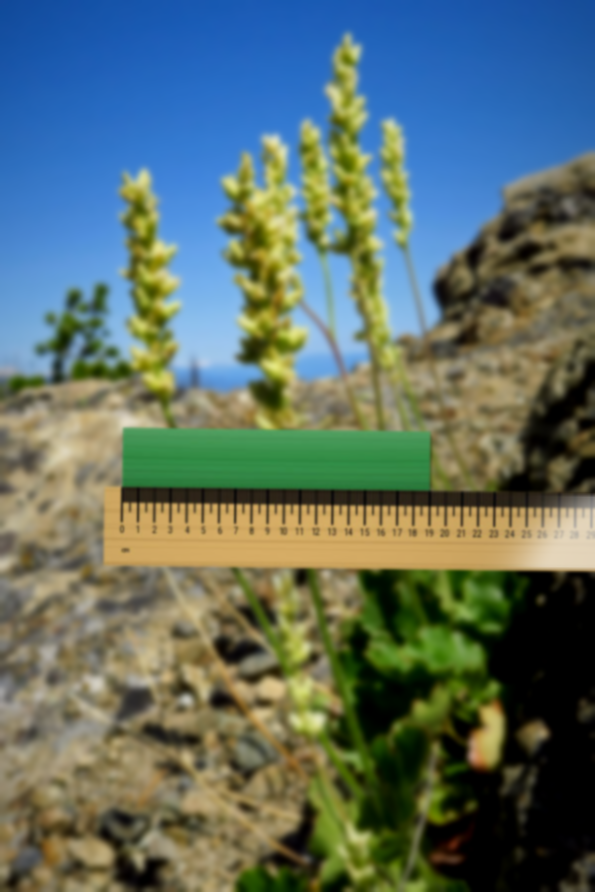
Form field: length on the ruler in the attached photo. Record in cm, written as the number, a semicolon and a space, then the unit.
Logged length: 19; cm
